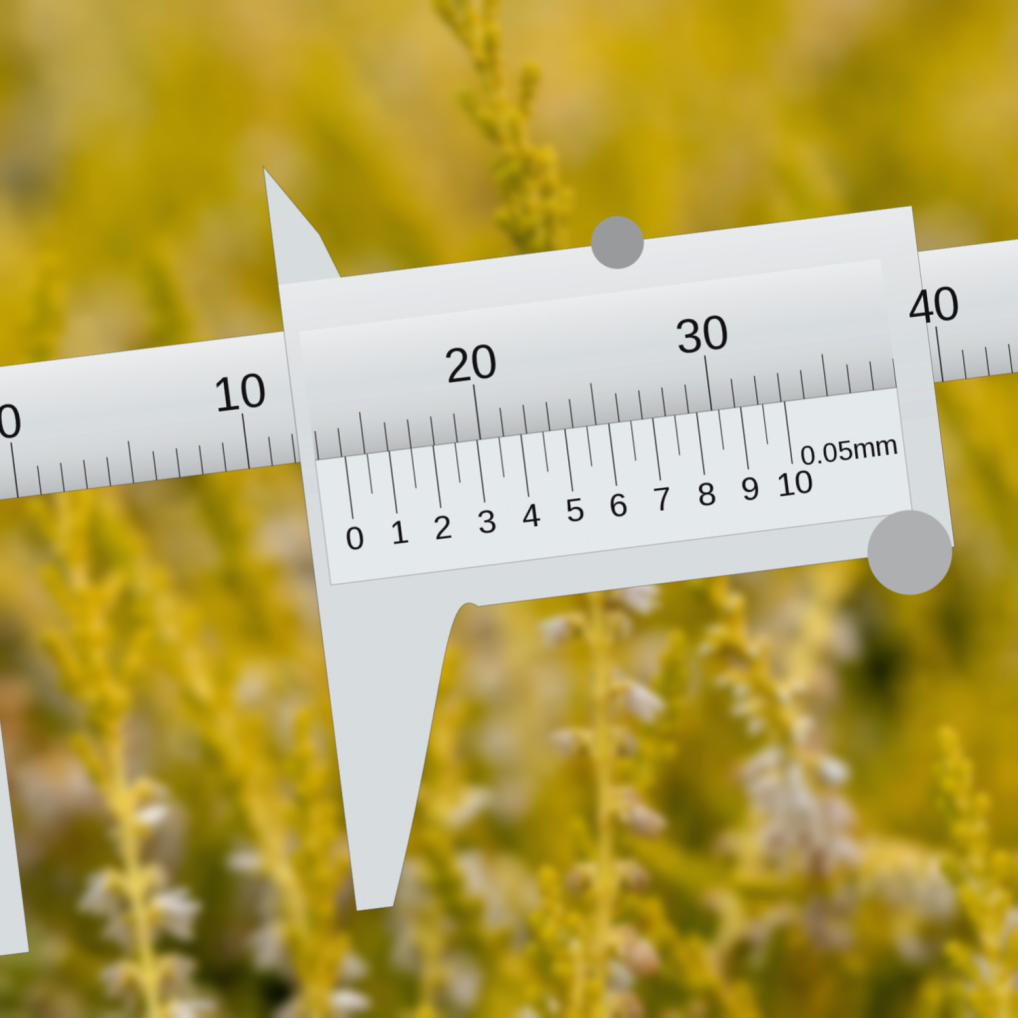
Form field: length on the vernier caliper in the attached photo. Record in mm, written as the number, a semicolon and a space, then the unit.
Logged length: 14.15; mm
